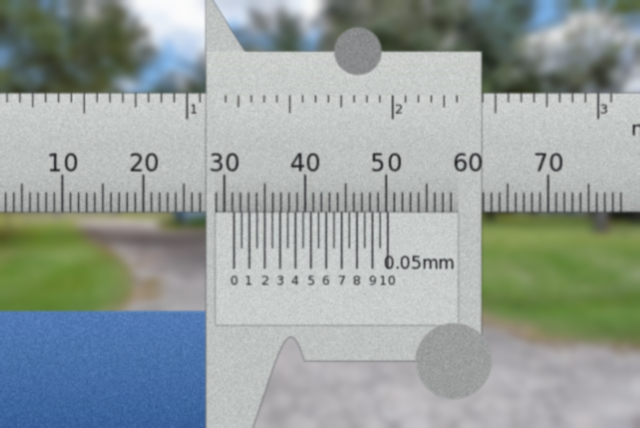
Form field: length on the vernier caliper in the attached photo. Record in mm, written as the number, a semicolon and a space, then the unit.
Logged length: 31.2; mm
